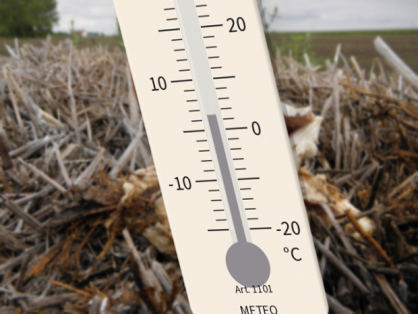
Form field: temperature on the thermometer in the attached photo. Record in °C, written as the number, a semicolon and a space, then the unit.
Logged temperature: 3; °C
